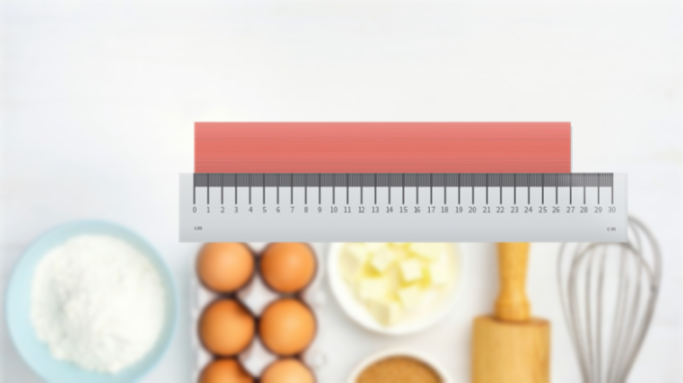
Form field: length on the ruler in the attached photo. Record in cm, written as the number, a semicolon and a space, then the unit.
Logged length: 27; cm
